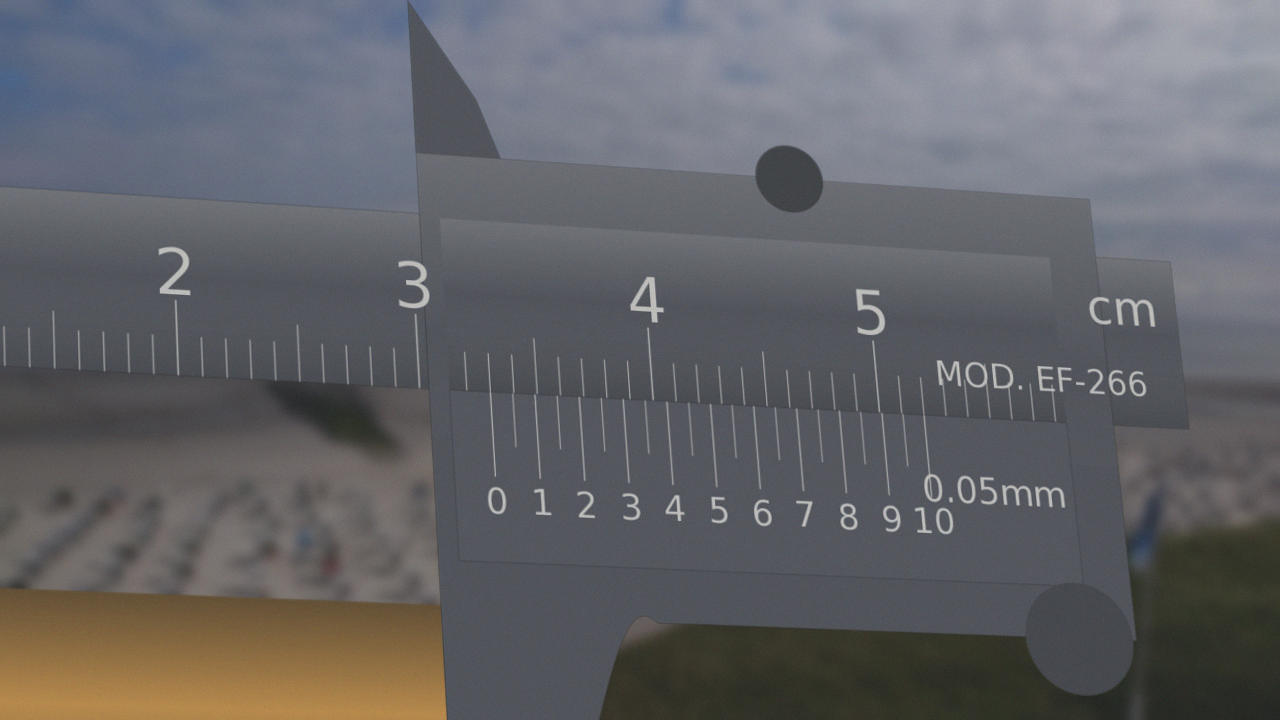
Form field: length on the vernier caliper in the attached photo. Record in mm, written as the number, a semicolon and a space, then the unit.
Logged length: 33.0; mm
